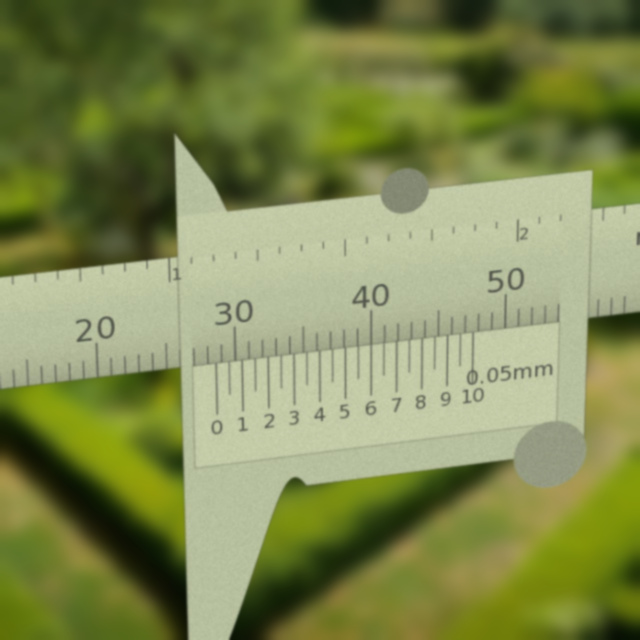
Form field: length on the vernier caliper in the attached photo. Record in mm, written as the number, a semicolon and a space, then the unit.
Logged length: 28.6; mm
